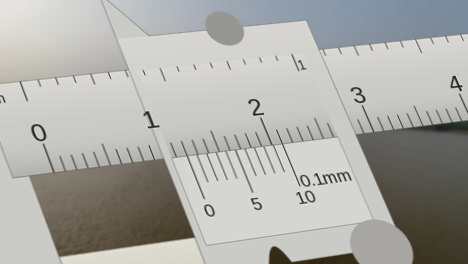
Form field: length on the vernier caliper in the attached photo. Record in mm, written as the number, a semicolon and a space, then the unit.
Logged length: 12.0; mm
